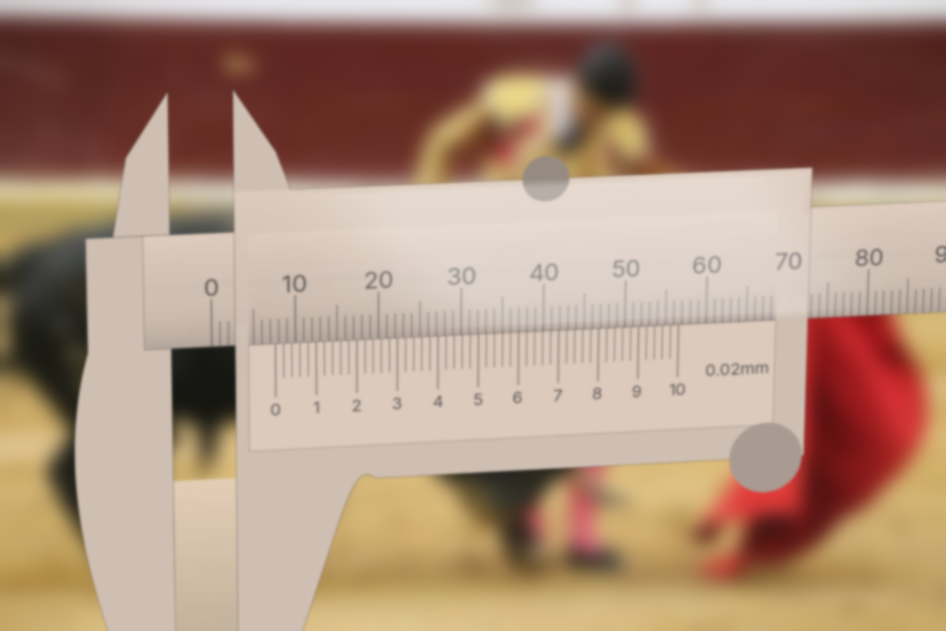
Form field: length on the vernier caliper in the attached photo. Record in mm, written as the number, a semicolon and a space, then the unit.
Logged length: 7.6; mm
